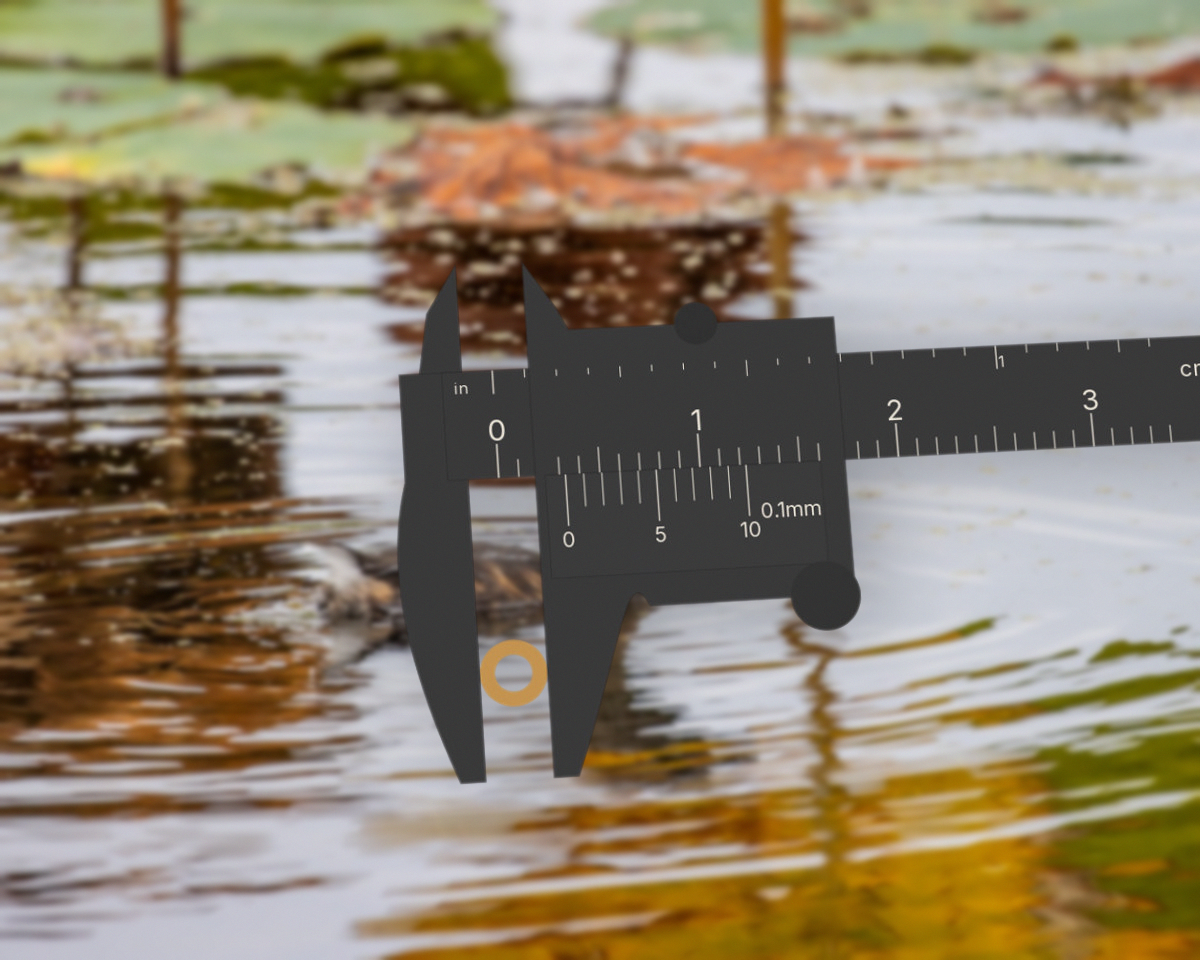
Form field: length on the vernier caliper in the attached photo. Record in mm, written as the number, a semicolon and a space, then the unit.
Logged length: 3.3; mm
